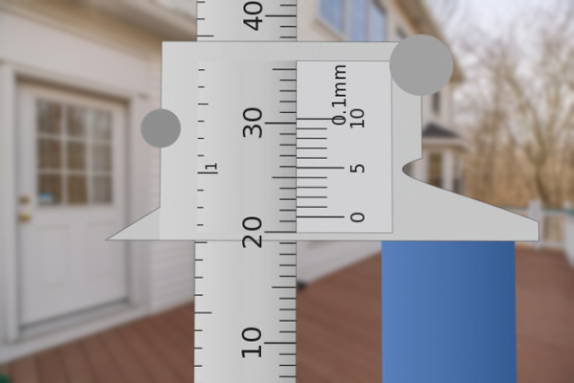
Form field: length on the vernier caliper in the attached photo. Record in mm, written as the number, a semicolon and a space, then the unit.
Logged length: 21.4; mm
